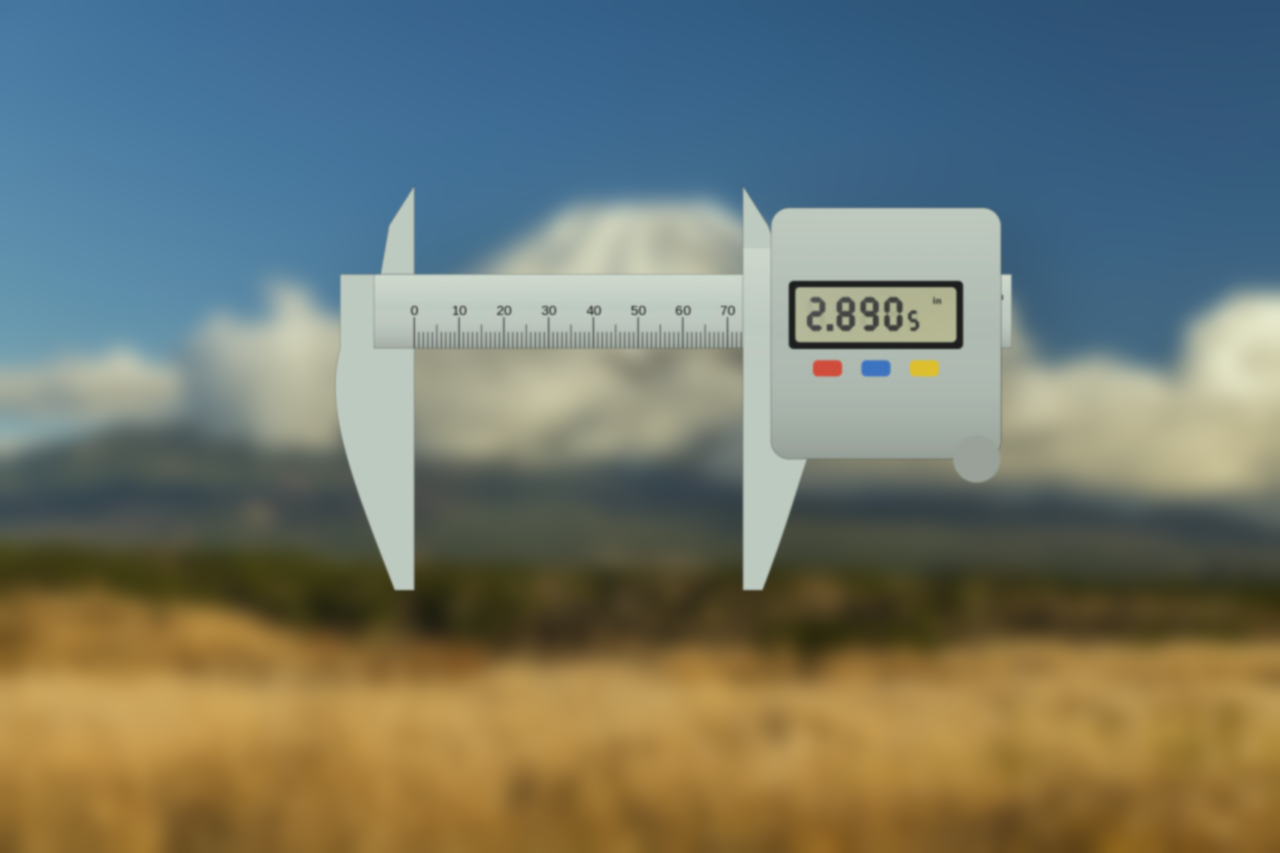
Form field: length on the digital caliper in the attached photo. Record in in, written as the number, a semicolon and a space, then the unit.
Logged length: 2.8905; in
